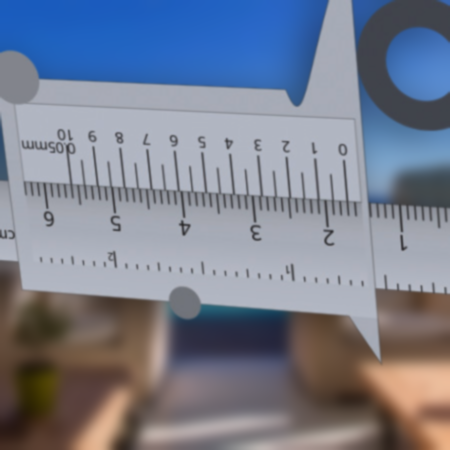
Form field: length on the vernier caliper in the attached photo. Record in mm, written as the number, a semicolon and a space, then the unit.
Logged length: 17.0; mm
